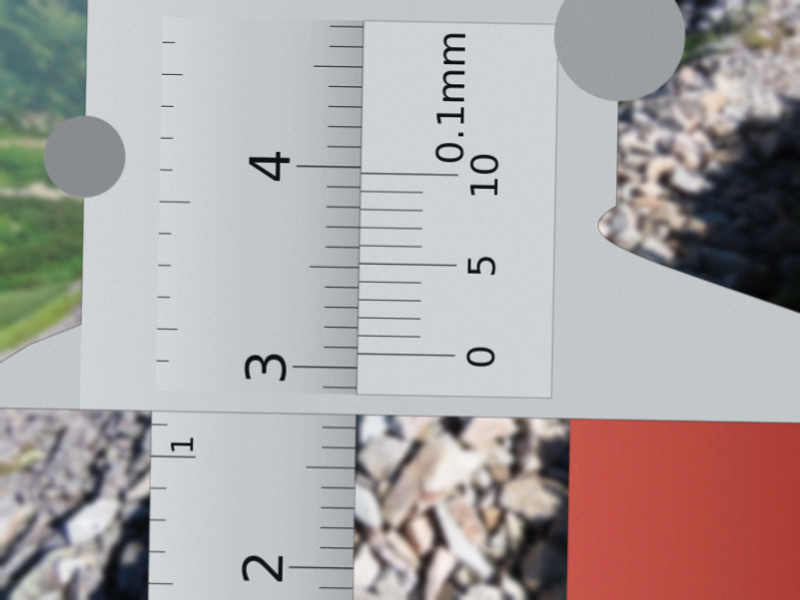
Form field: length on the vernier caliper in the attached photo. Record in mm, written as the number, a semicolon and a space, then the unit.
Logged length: 30.7; mm
